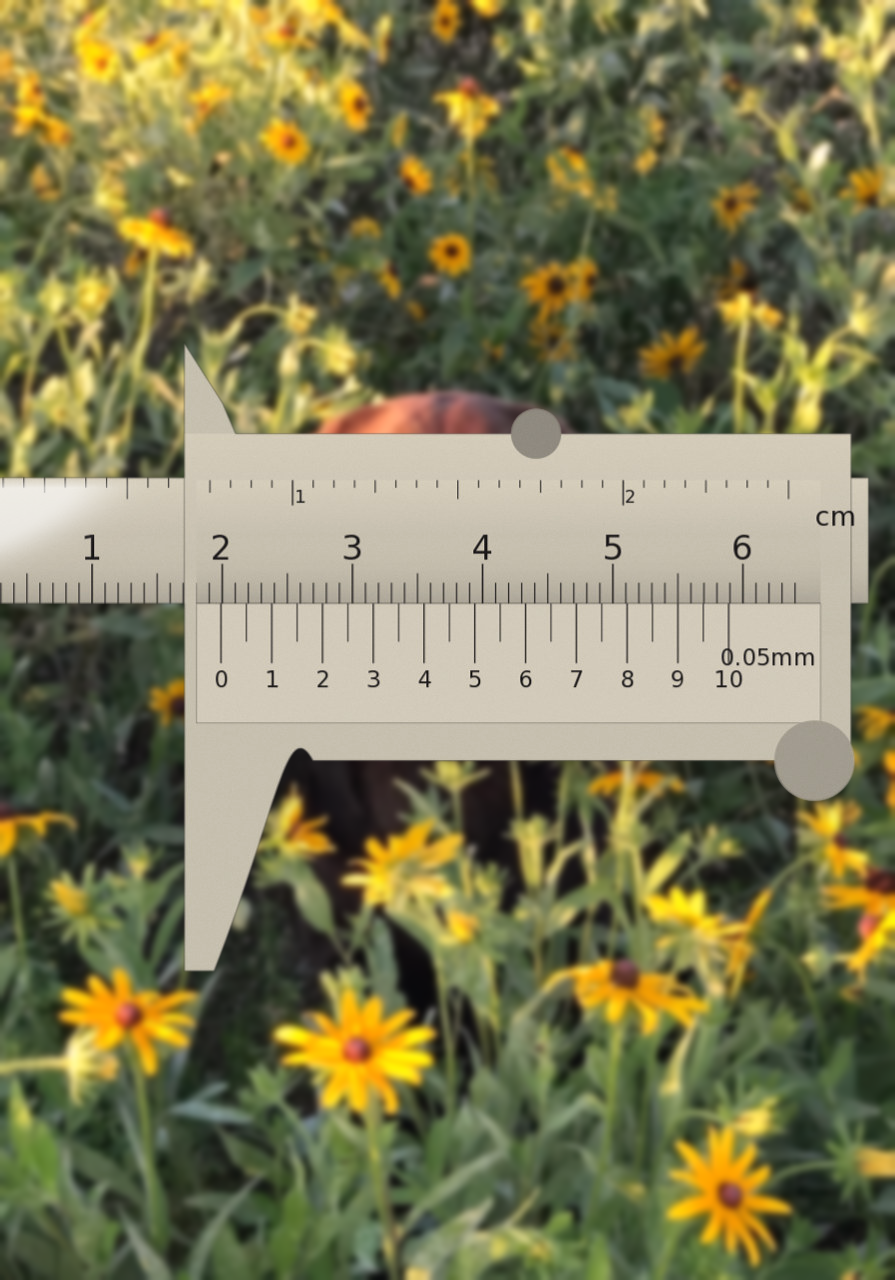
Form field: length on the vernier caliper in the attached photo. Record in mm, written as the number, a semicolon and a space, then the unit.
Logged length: 19.9; mm
